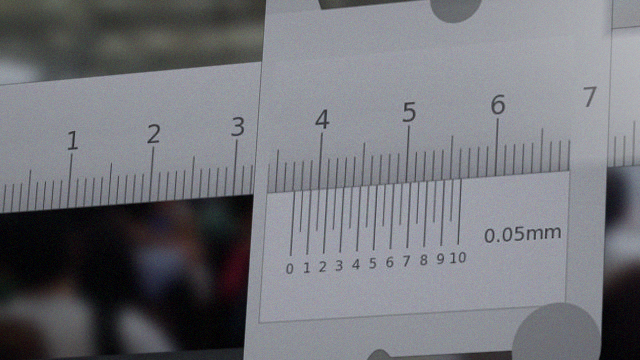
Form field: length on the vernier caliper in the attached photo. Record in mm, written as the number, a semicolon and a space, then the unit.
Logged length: 37.2; mm
